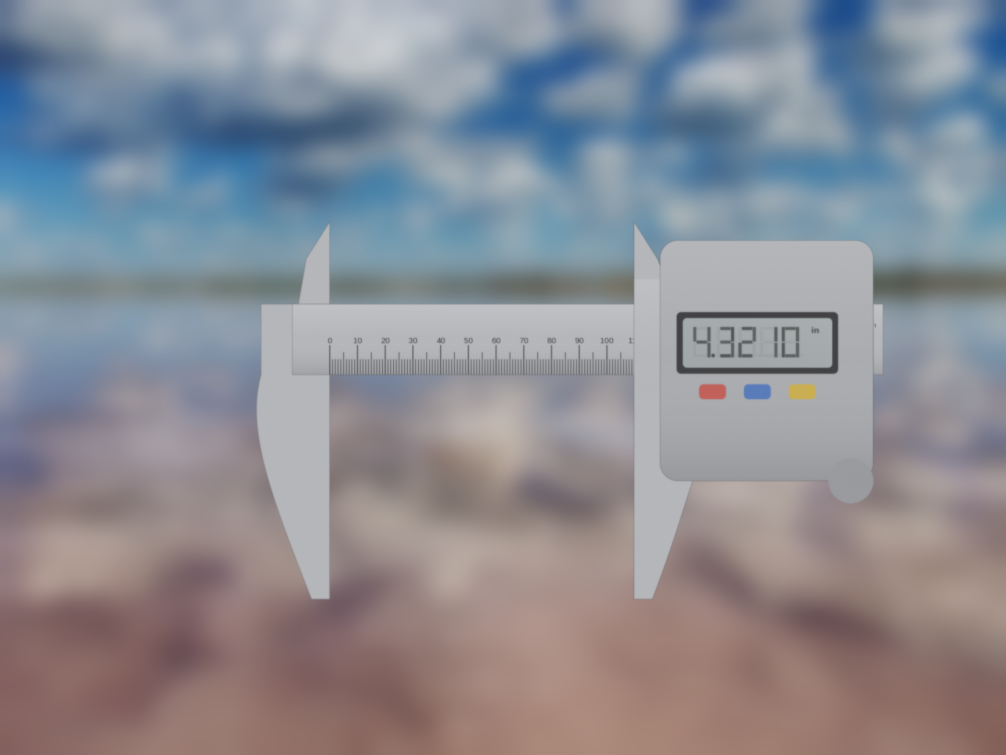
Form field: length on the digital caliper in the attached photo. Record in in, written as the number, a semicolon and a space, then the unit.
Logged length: 4.3210; in
